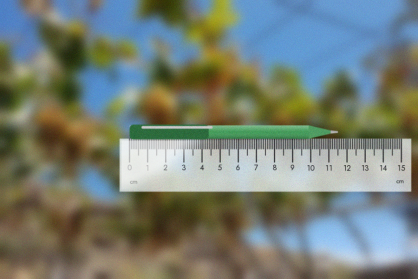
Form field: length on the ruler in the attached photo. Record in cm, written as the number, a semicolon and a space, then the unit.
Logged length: 11.5; cm
